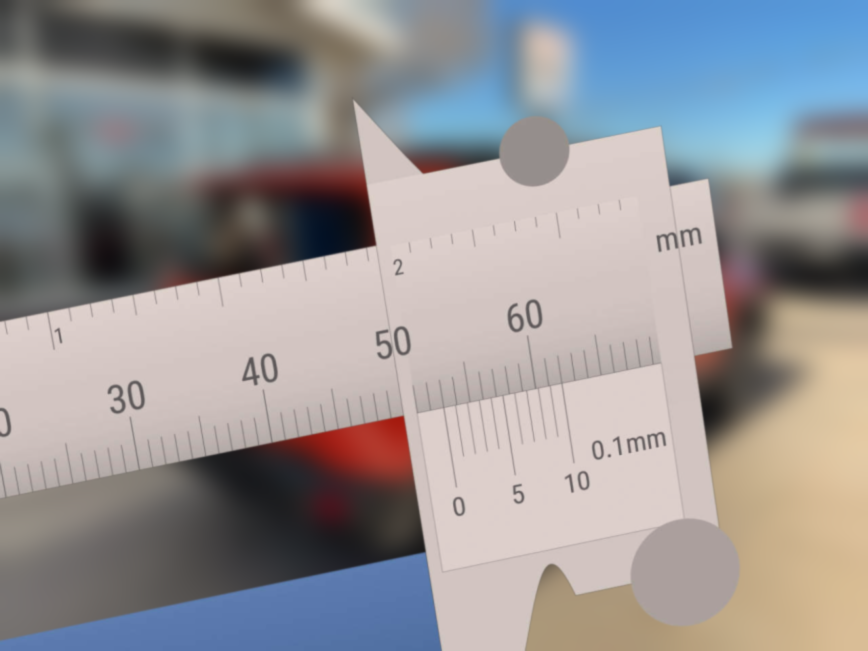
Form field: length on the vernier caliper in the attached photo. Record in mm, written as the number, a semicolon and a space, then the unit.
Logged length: 53.0; mm
